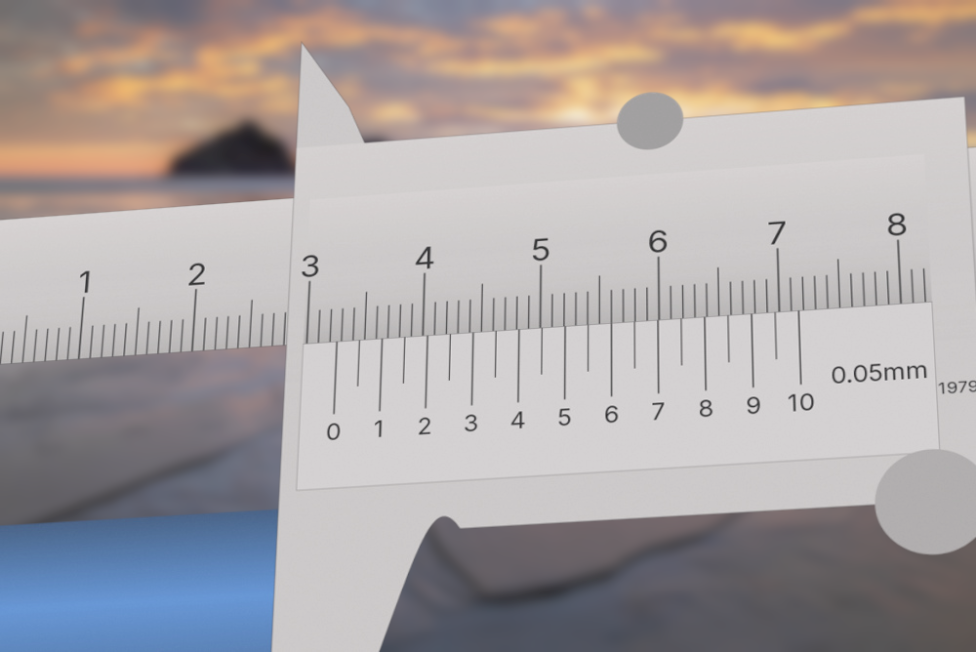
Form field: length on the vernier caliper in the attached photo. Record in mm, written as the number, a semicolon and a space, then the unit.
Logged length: 32.6; mm
